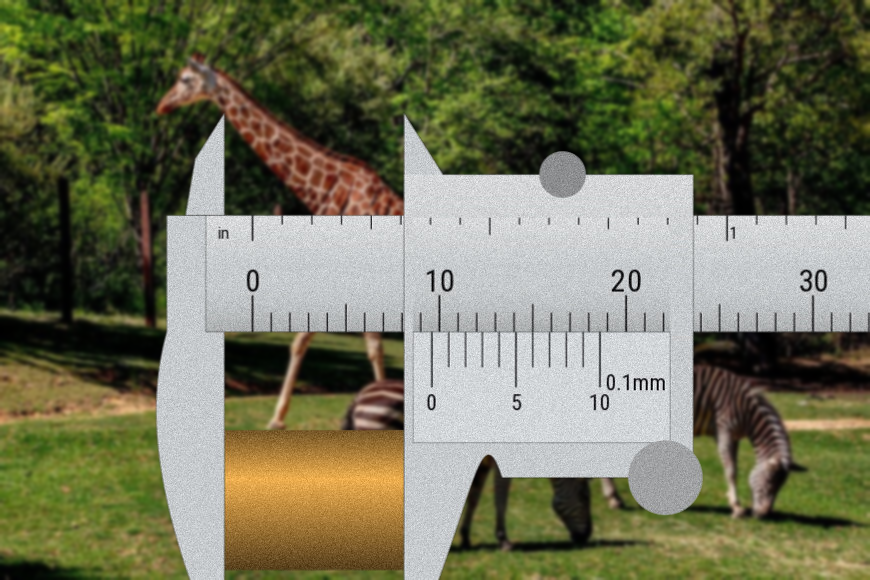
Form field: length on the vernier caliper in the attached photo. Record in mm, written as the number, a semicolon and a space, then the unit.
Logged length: 9.6; mm
